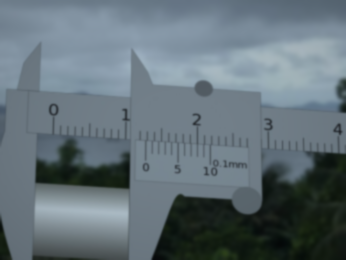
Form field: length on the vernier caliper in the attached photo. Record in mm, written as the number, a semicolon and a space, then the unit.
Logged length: 12.8; mm
